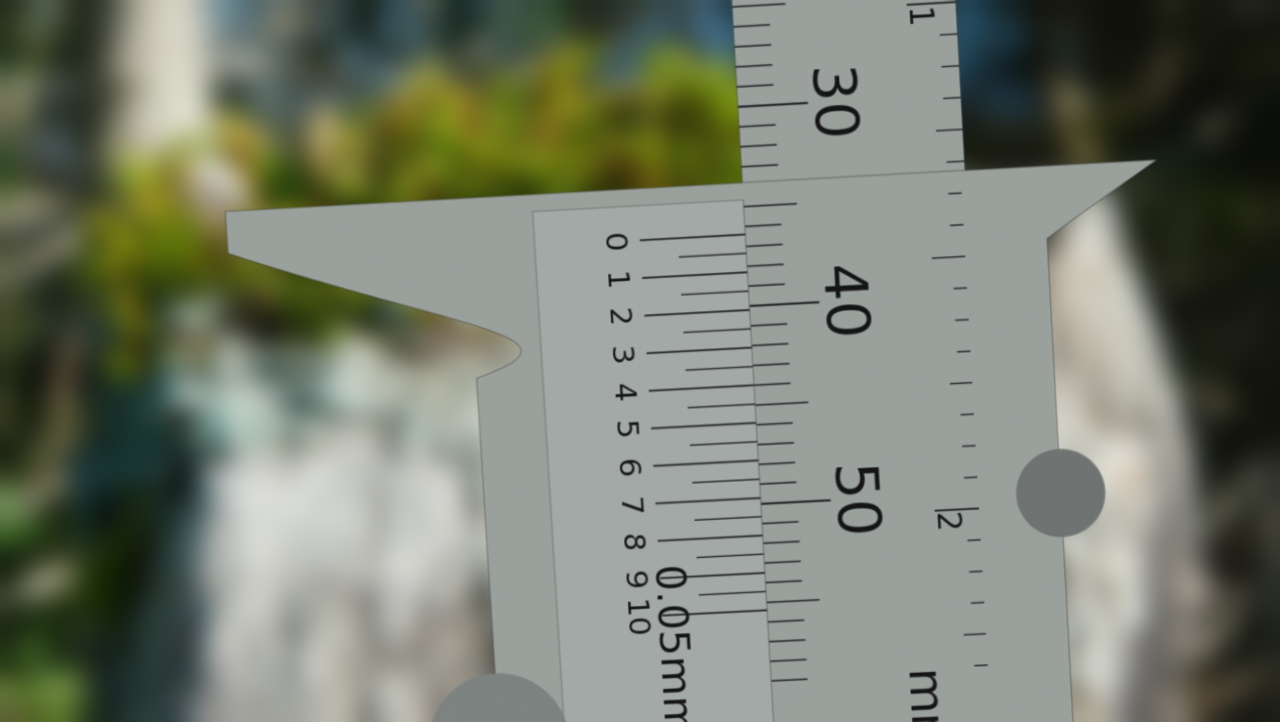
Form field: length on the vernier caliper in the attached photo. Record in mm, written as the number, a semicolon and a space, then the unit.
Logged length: 36.4; mm
